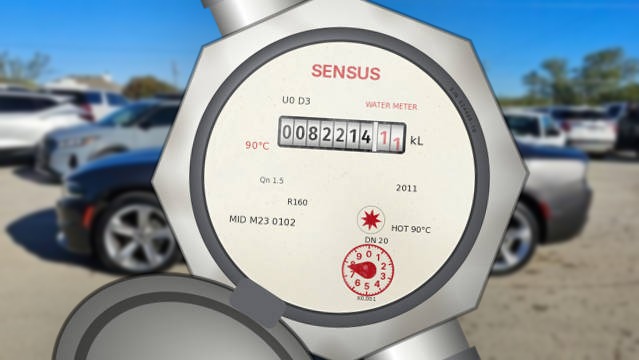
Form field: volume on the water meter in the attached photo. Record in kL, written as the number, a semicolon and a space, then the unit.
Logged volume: 82214.107; kL
